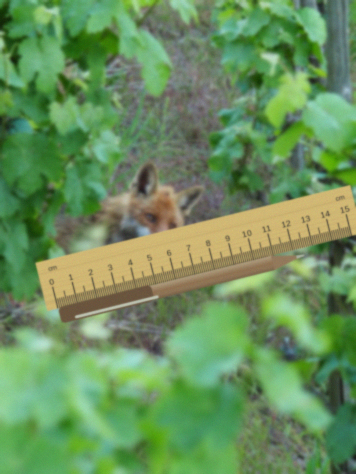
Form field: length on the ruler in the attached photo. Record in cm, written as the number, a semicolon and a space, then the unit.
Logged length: 12.5; cm
